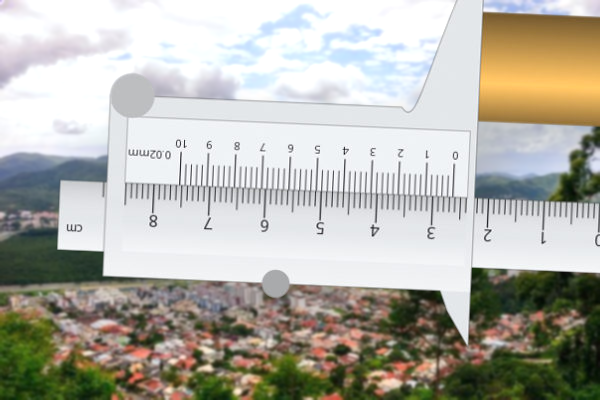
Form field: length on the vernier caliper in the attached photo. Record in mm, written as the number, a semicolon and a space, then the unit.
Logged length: 26.4; mm
